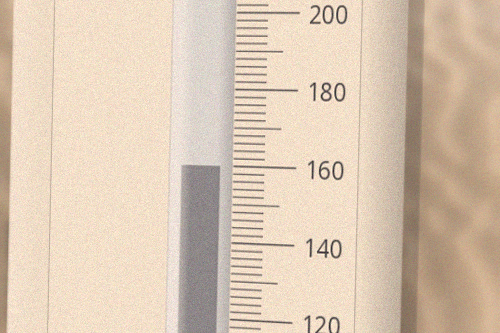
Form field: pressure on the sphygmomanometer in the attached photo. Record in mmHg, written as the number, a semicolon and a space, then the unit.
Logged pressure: 160; mmHg
